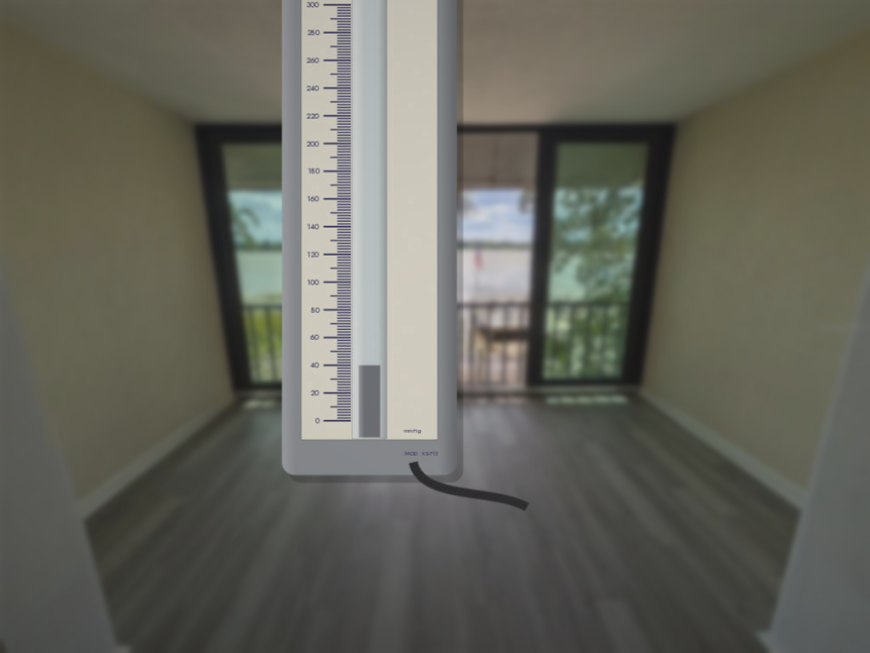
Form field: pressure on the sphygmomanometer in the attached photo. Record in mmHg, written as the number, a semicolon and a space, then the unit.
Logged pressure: 40; mmHg
